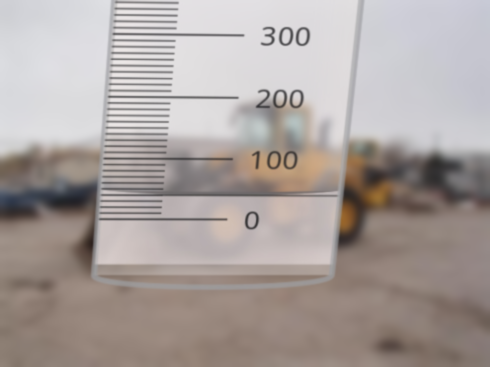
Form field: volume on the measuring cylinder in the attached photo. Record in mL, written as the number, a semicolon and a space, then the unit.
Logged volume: 40; mL
